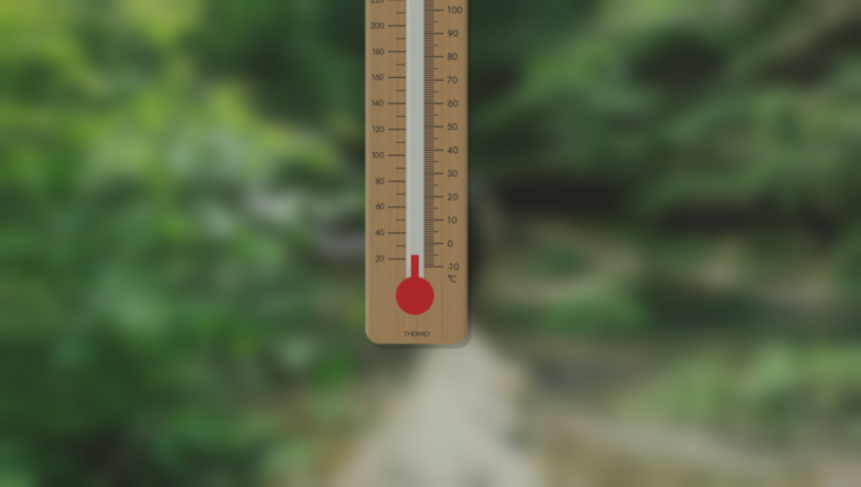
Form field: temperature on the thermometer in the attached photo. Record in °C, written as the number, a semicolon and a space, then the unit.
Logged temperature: -5; °C
